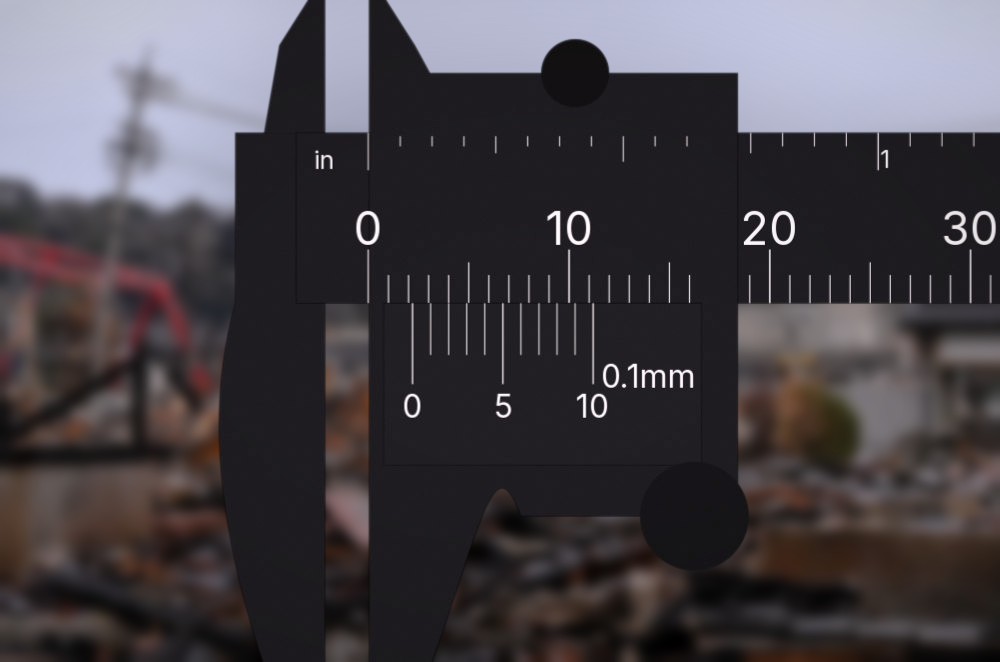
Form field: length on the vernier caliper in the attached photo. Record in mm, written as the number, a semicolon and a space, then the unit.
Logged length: 2.2; mm
